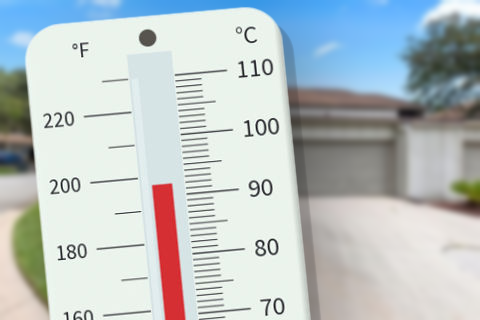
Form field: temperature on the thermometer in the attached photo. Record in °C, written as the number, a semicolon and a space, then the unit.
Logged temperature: 92; °C
